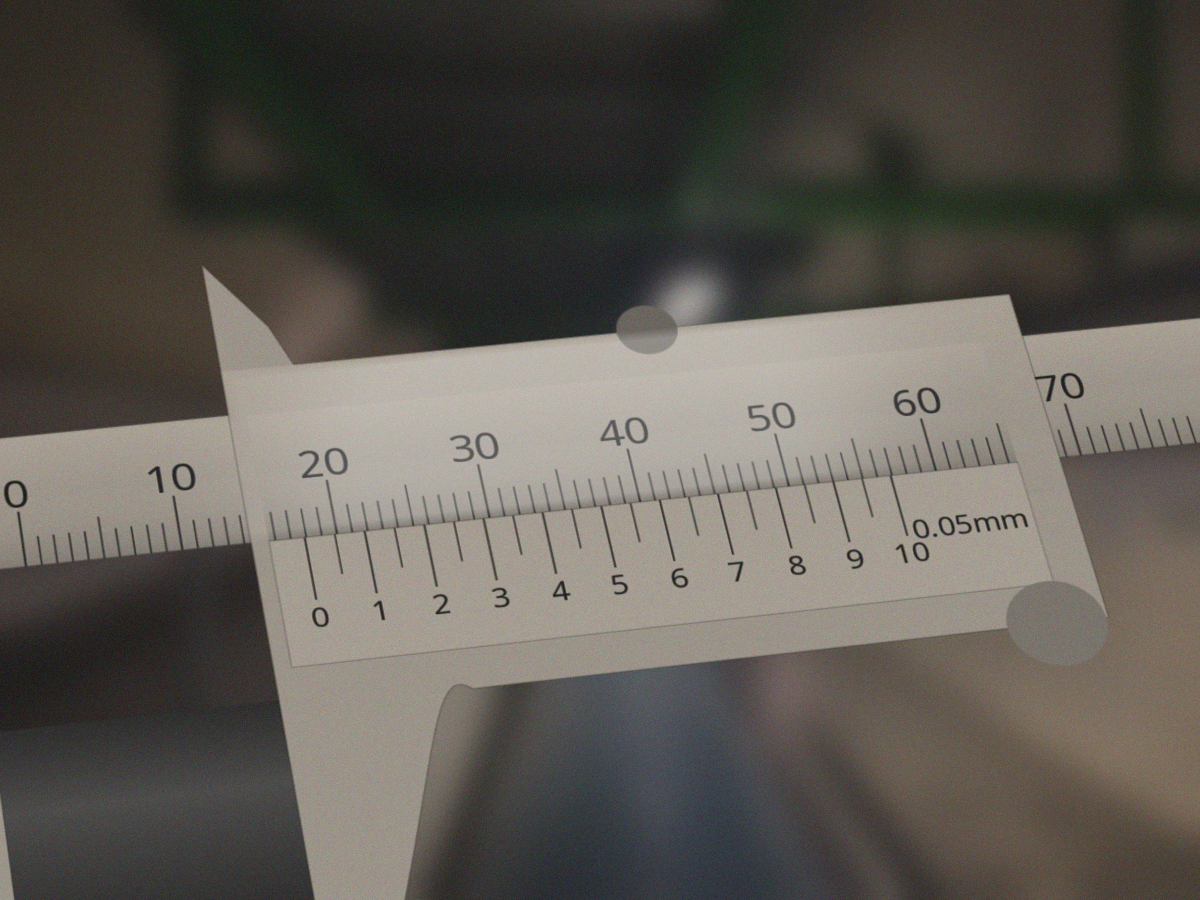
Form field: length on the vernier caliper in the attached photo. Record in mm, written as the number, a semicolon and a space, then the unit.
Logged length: 17.9; mm
